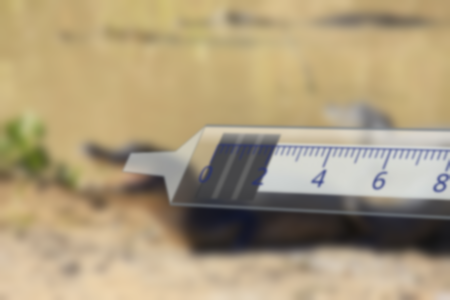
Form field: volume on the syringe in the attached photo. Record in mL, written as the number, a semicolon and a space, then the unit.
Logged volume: 0; mL
